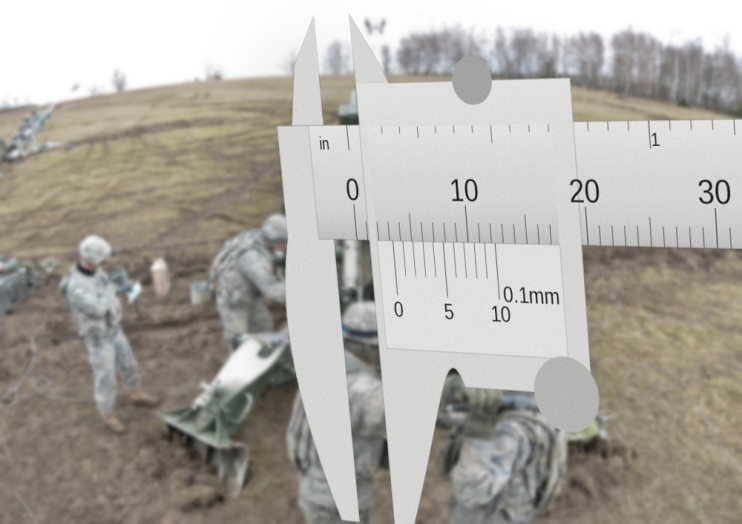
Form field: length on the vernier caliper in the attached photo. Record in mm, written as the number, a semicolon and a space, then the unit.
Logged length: 3.3; mm
